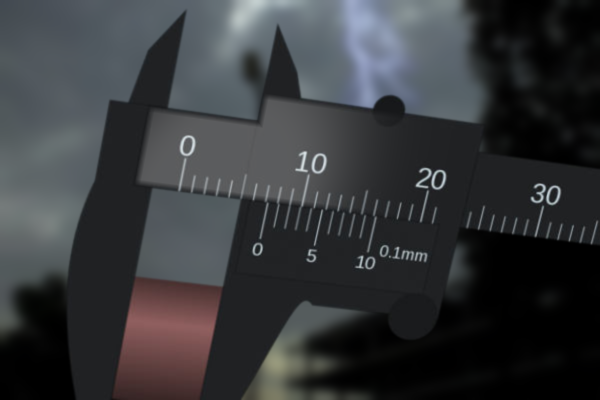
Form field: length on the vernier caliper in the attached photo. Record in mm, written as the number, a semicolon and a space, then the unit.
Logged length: 7.2; mm
